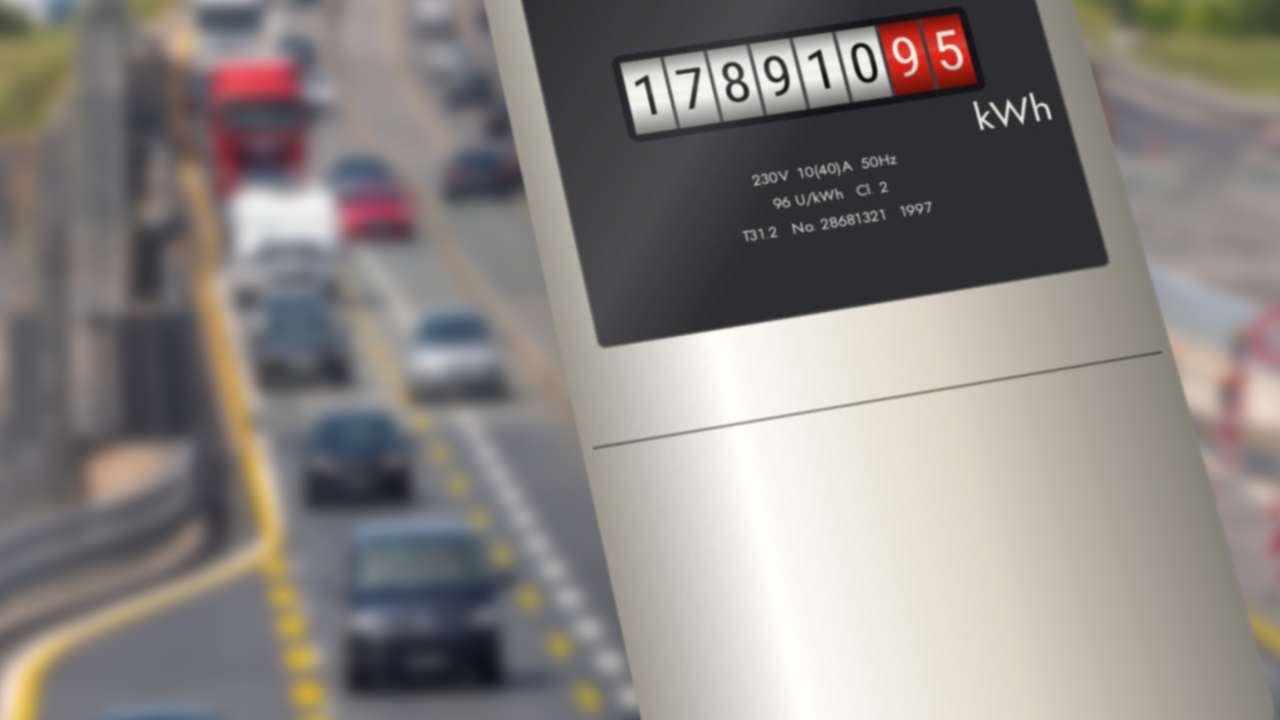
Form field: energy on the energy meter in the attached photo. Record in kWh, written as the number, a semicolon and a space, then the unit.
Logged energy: 178910.95; kWh
